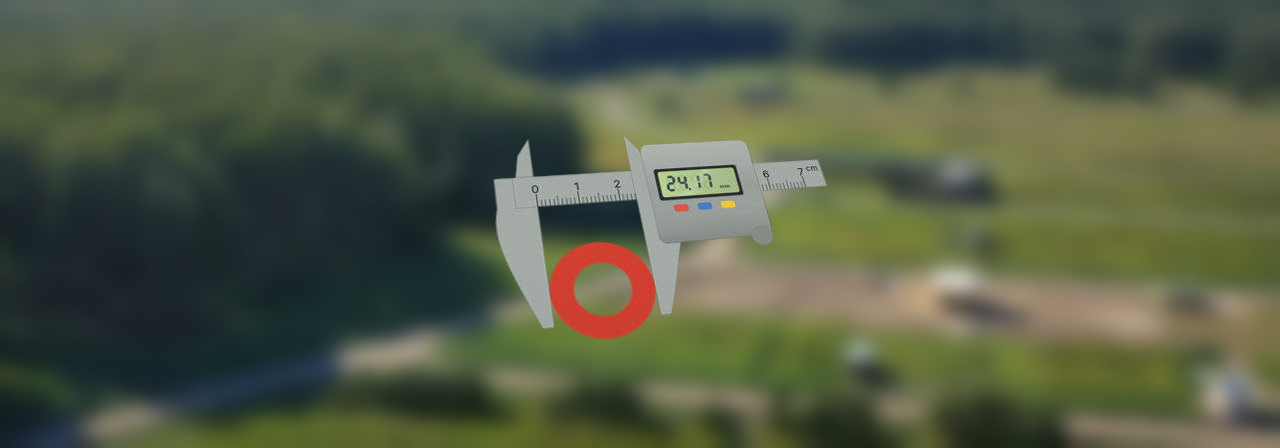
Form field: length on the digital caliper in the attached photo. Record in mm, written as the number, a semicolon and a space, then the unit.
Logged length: 24.17; mm
